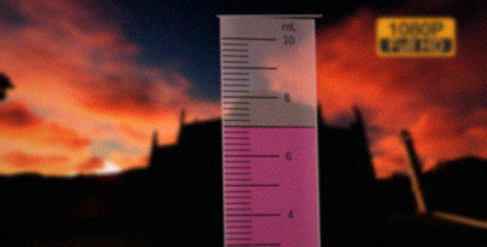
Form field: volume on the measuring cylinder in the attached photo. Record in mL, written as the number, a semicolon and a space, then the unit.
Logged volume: 7; mL
